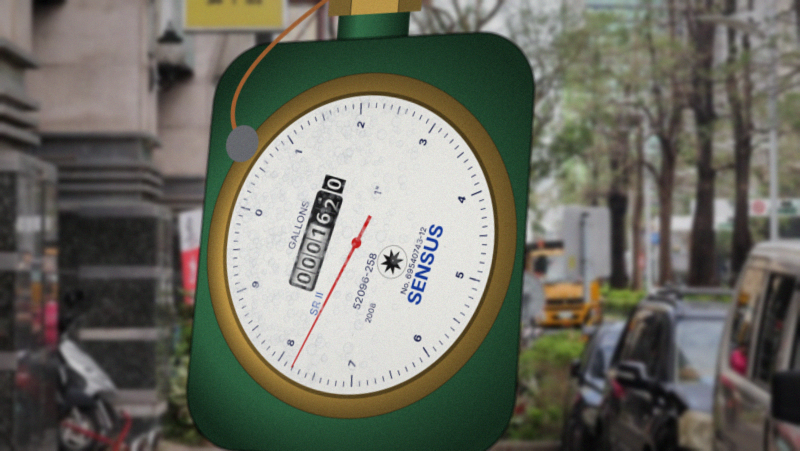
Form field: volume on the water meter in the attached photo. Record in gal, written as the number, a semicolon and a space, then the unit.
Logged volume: 1617.8; gal
